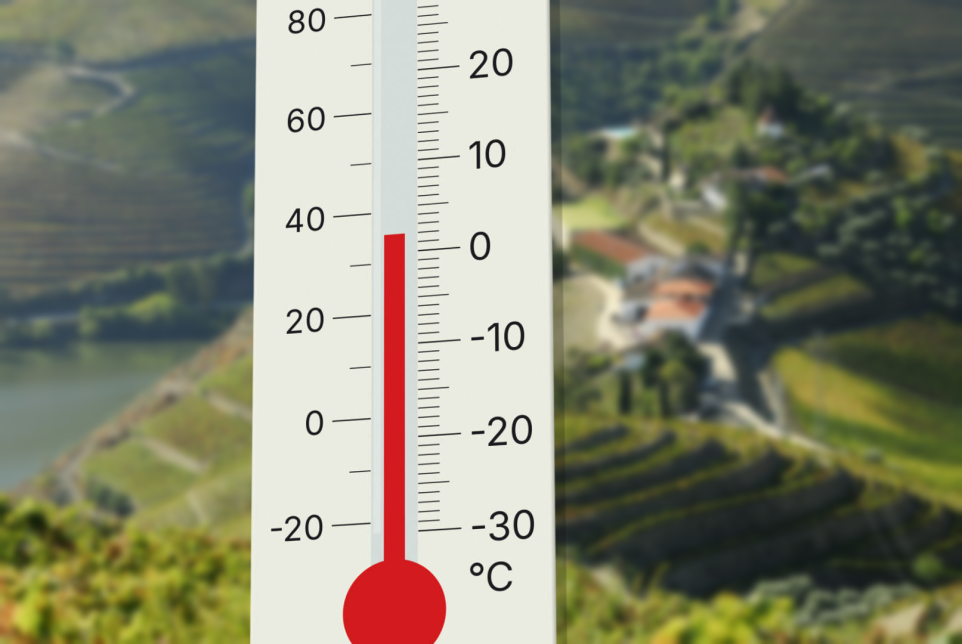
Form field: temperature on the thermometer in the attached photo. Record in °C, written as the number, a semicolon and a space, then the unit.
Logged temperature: 2; °C
